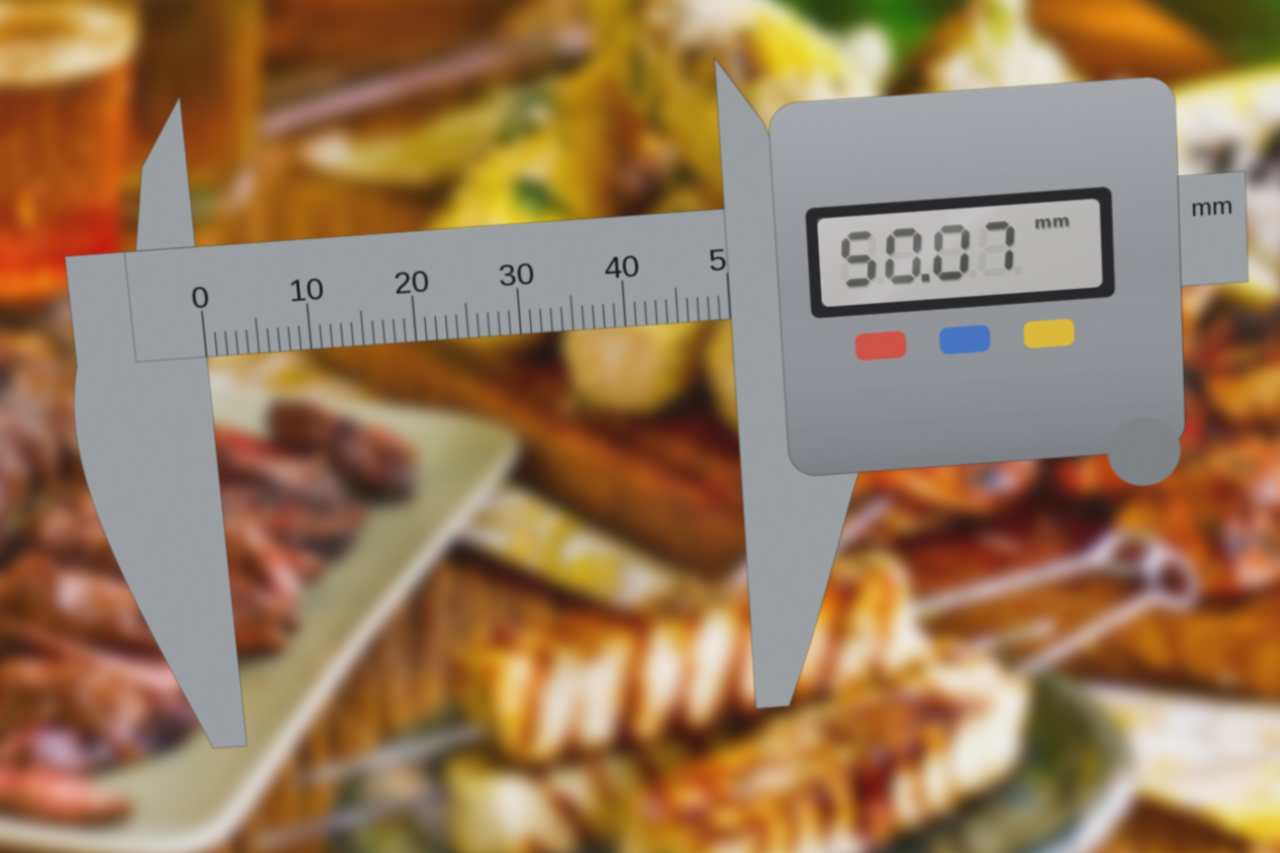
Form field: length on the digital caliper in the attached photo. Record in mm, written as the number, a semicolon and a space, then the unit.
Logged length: 50.07; mm
